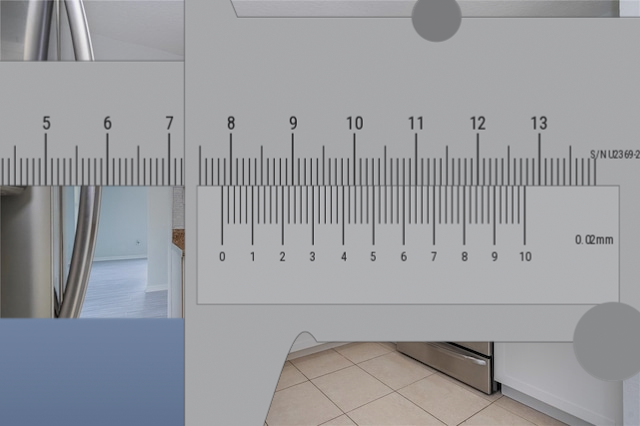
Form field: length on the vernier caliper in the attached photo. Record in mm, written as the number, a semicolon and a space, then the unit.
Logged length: 78.6; mm
